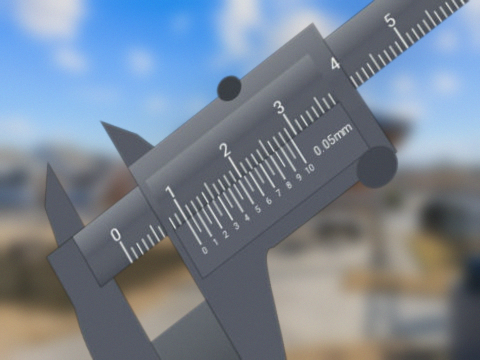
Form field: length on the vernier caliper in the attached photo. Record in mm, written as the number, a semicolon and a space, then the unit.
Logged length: 10.0; mm
